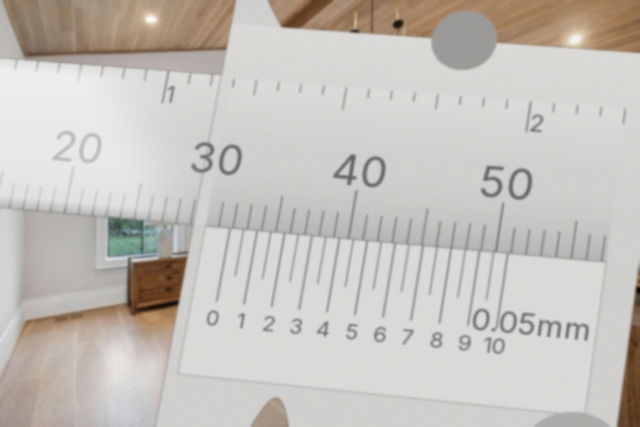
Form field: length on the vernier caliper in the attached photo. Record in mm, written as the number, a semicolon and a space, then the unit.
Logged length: 31.8; mm
